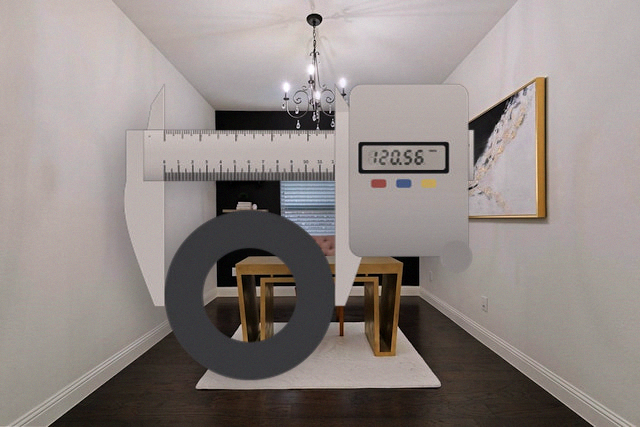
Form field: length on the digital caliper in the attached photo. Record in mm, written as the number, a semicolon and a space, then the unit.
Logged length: 120.56; mm
